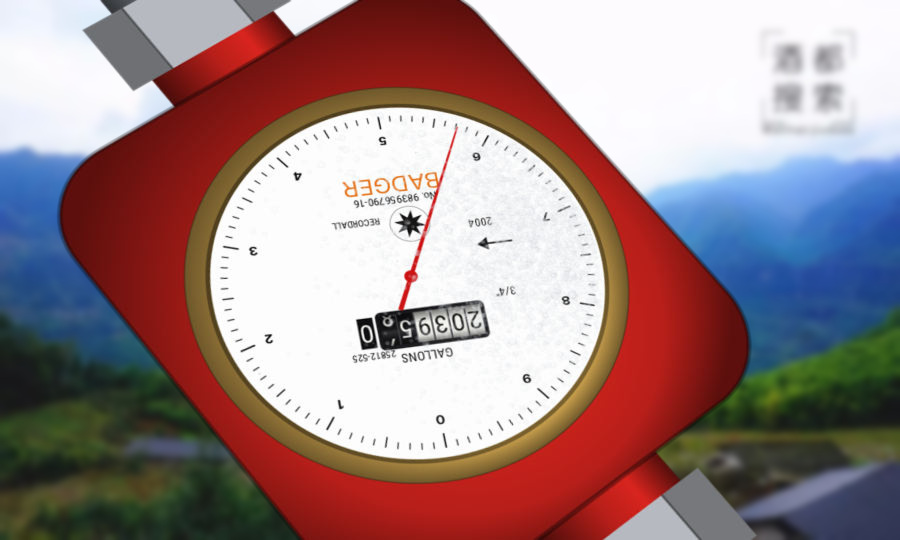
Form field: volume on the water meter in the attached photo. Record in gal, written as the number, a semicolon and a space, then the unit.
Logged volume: 2039575.7; gal
